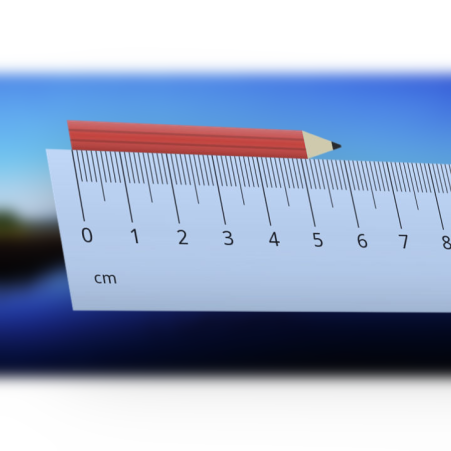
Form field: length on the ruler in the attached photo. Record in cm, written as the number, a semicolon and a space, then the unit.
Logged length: 6; cm
